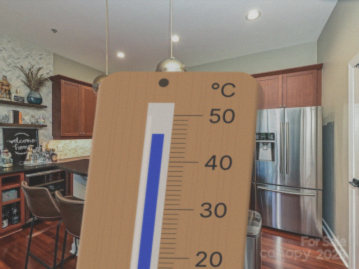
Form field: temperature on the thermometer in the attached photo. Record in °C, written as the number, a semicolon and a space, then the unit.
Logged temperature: 46; °C
